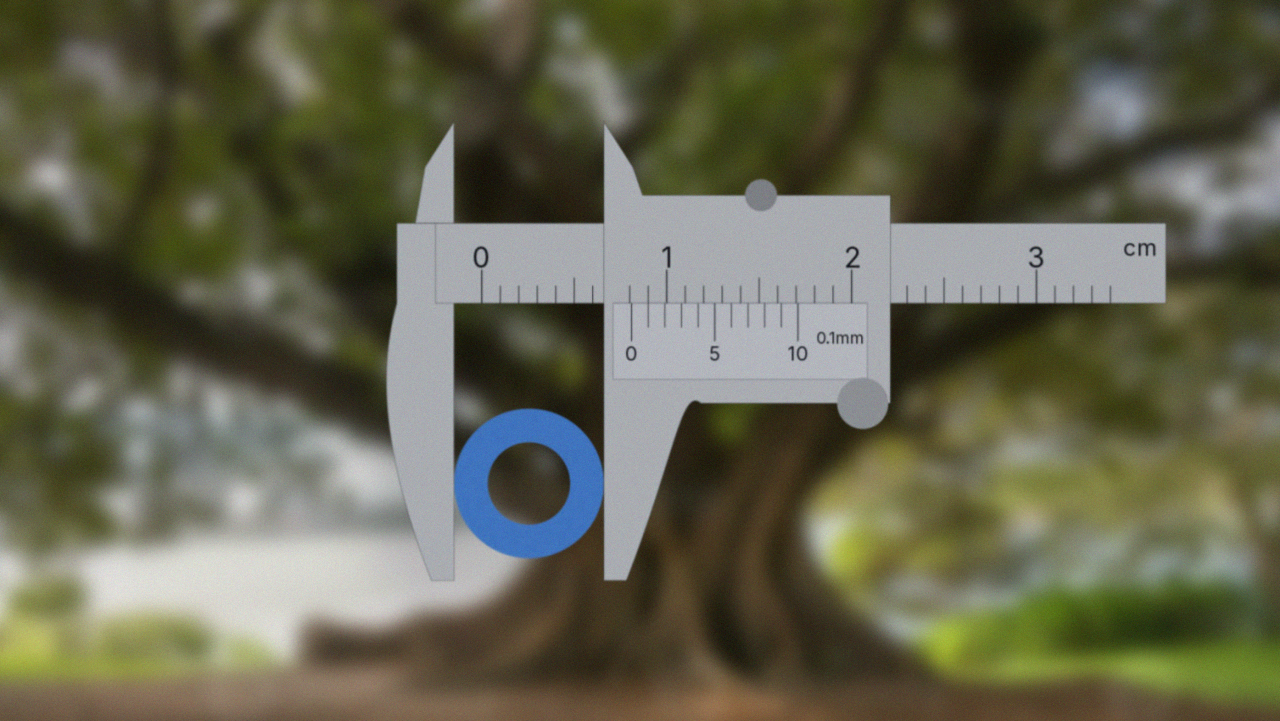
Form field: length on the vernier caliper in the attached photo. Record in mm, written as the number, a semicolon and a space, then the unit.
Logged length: 8.1; mm
